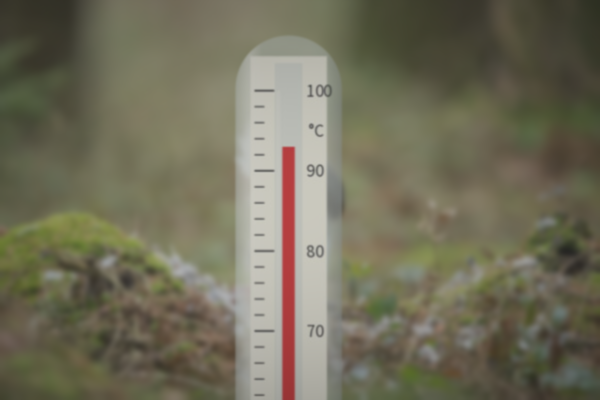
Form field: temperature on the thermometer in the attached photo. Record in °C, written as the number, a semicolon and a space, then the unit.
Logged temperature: 93; °C
